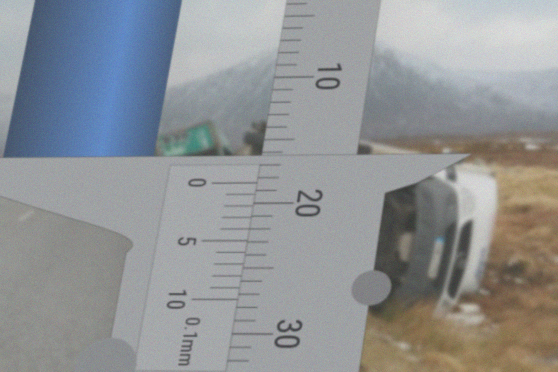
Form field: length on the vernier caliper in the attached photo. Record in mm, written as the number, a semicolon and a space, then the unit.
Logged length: 18.4; mm
